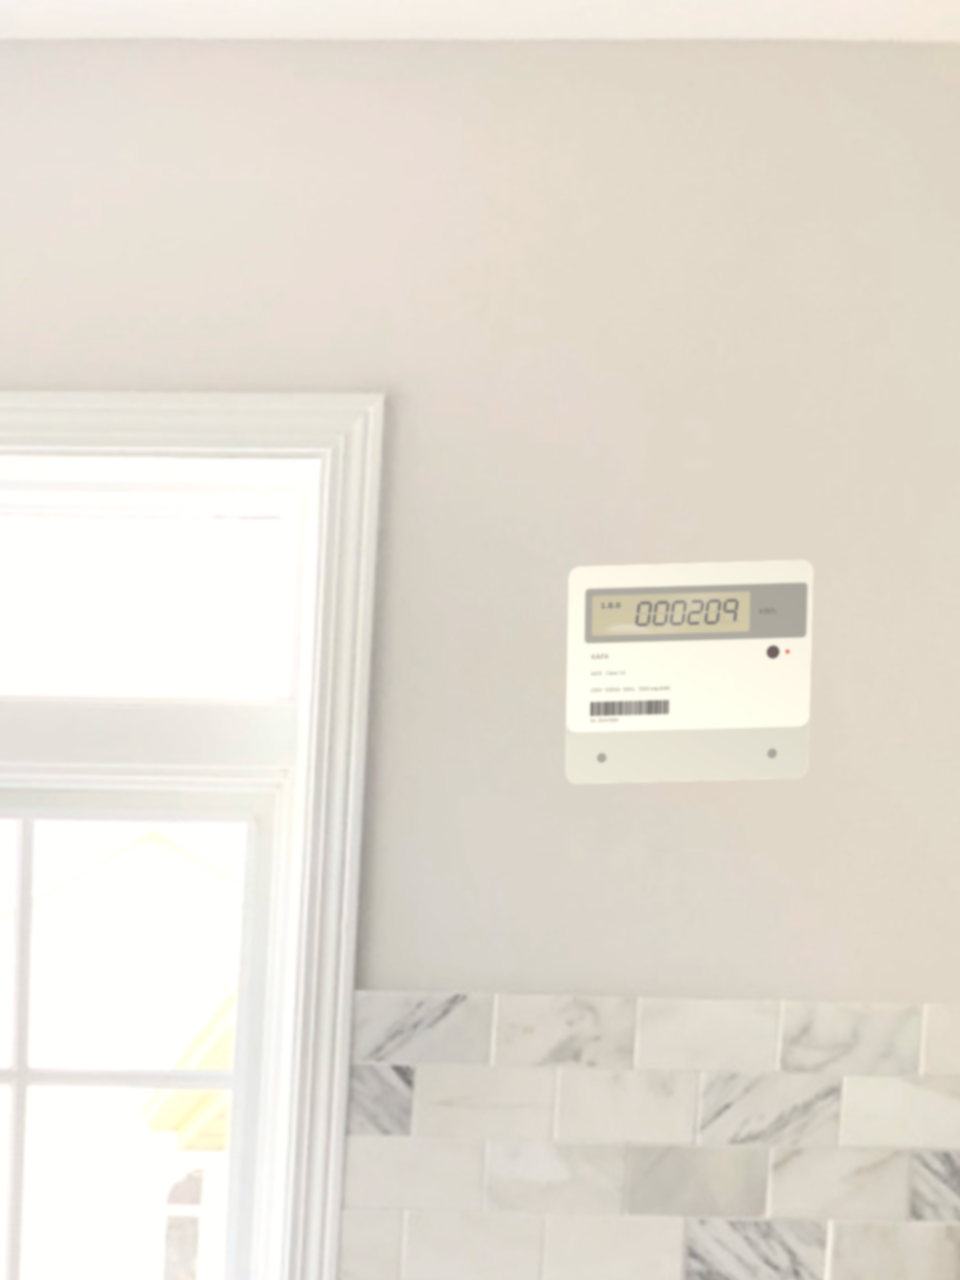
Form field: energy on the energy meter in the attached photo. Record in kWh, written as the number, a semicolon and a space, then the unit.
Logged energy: 209; kWh
